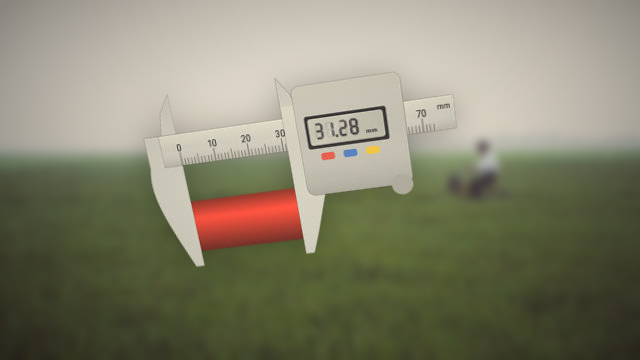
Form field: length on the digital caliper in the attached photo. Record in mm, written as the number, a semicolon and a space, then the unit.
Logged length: 31.28; mm
